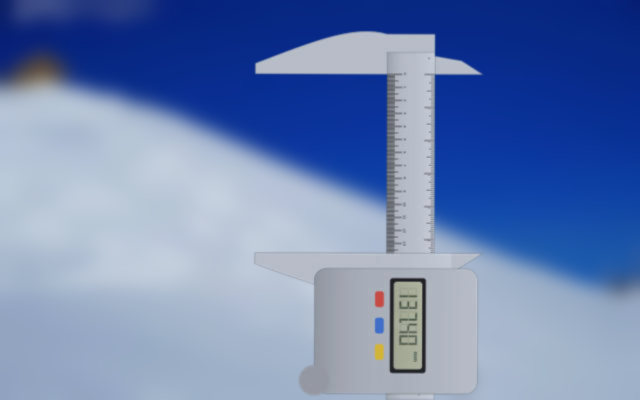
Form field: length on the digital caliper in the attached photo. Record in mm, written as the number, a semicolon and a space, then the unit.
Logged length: 137.40; mm
